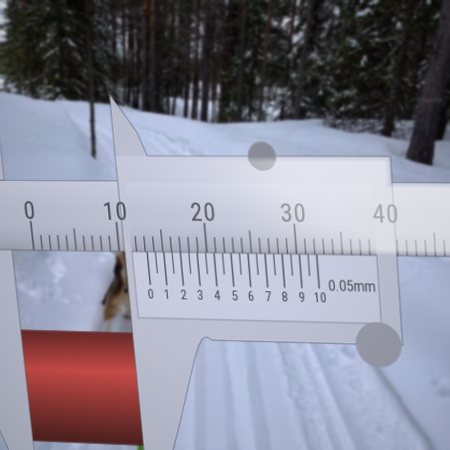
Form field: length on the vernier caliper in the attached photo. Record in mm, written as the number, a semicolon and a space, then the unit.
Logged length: 13.2; mm
